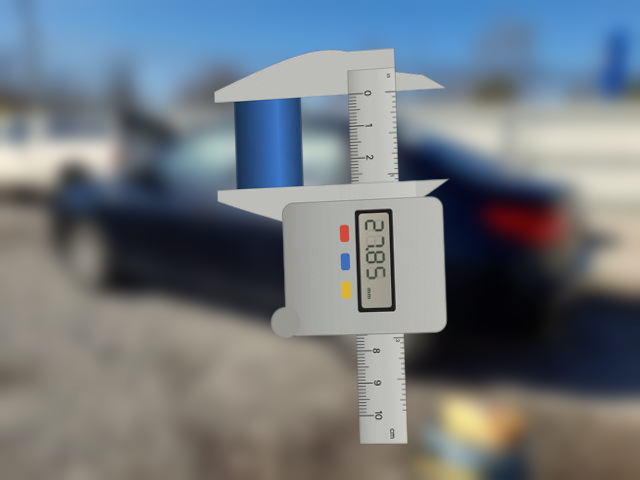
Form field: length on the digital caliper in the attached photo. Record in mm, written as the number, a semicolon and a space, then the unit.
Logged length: 27.85; mm
